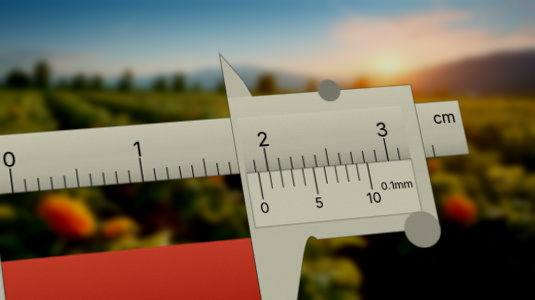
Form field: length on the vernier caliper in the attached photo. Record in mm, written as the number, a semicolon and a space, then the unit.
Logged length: 19.2; mm
